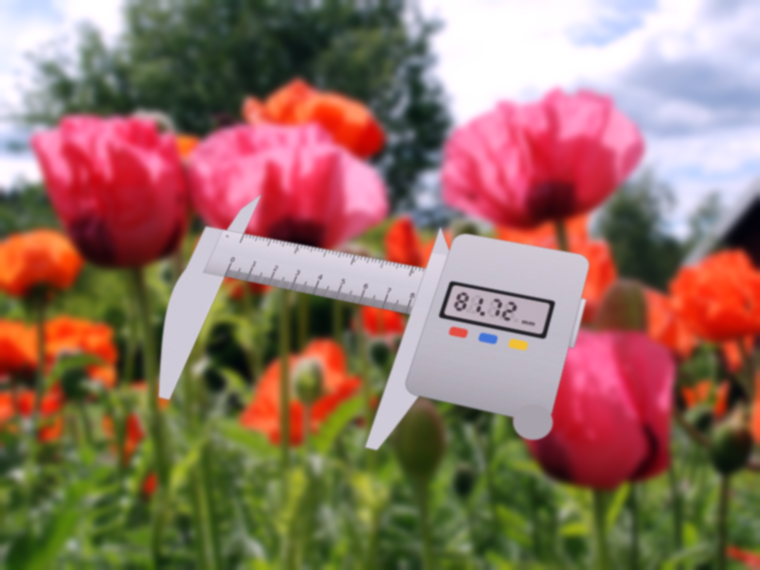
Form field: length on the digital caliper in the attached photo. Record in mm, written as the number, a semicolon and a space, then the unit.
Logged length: 81.72; mm
